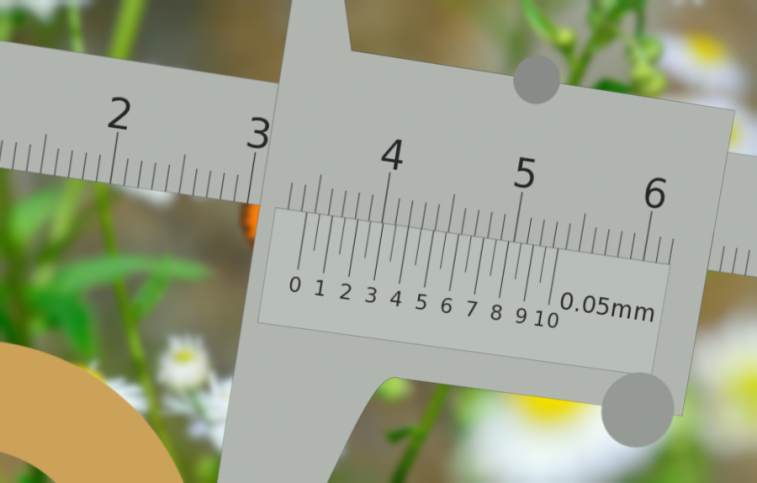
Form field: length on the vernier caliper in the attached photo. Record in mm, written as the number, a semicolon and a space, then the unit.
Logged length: 34.4; mm
